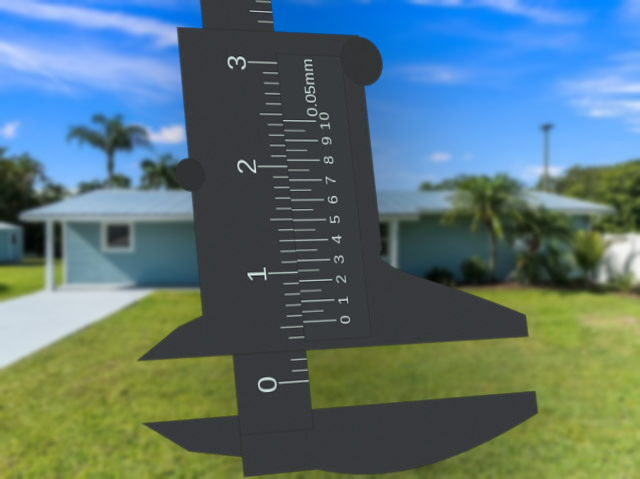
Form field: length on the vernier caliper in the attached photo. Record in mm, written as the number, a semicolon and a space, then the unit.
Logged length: 5.4; mm
